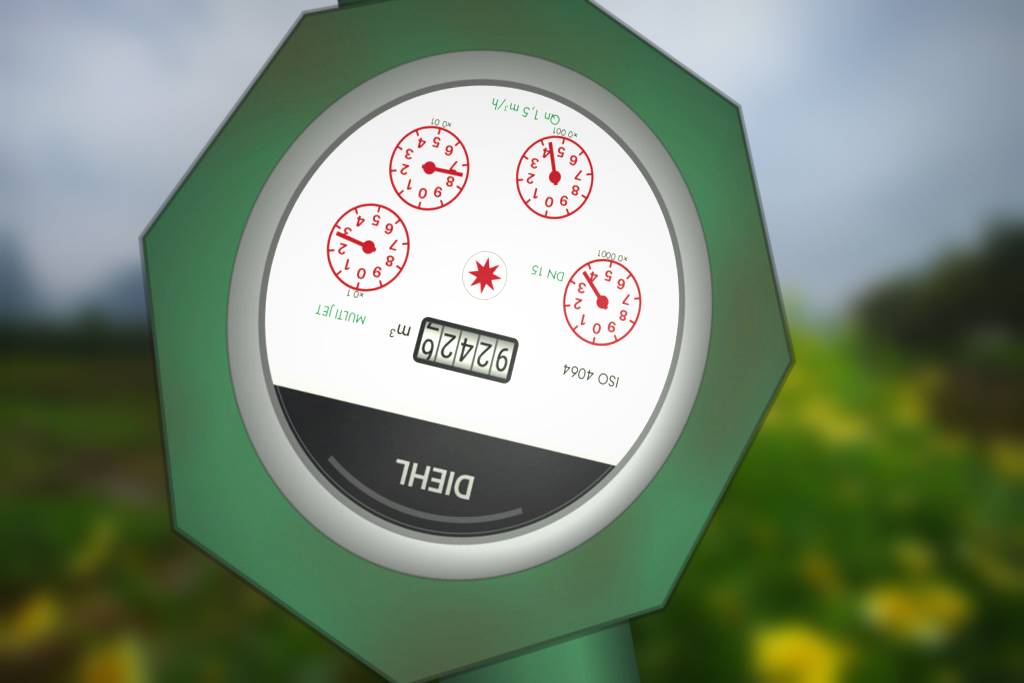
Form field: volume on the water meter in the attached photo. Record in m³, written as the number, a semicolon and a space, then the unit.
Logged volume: 92426.2743; m³
